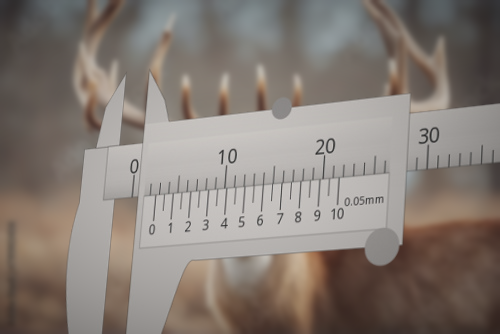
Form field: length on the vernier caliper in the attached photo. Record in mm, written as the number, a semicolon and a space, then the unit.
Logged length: 2.6; mm
